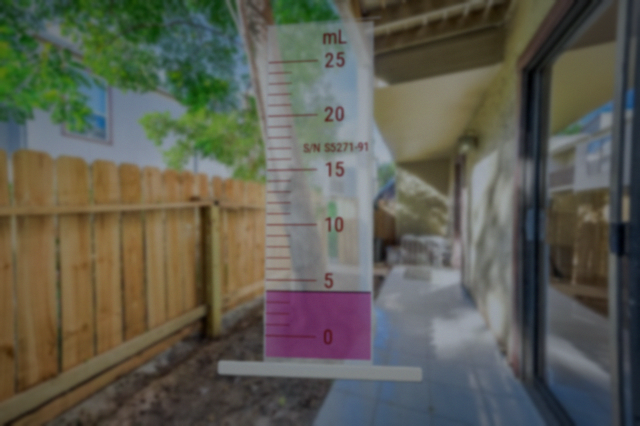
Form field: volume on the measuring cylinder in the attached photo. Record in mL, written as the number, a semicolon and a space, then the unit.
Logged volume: 4; mL
